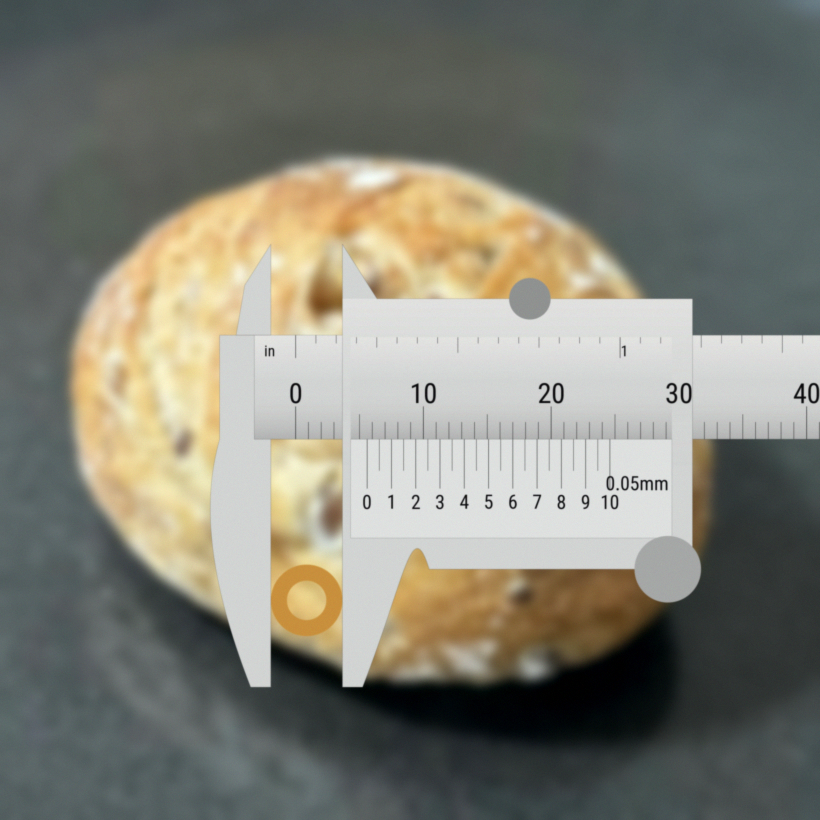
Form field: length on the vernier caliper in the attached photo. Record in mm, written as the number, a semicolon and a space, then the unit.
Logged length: 5.6; mm
